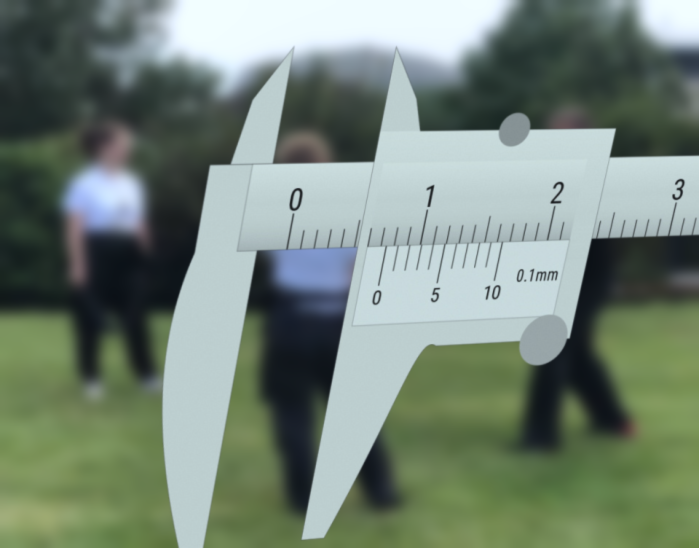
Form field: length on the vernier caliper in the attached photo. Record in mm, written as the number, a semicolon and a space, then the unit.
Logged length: 7.4; mm
